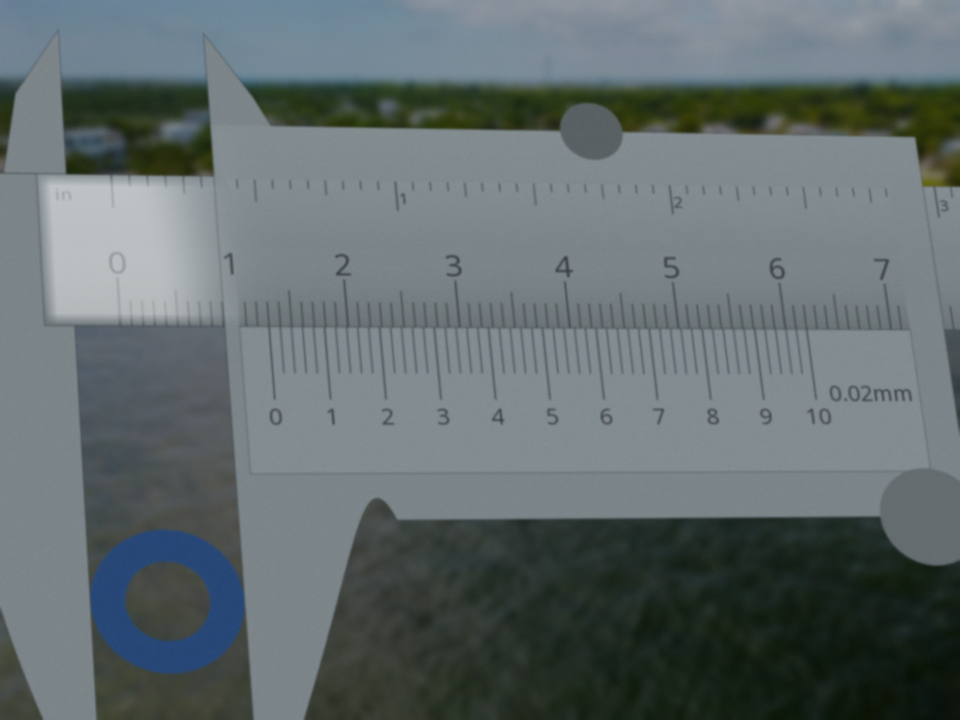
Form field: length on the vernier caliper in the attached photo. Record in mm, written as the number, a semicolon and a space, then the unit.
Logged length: 13.0; mm
